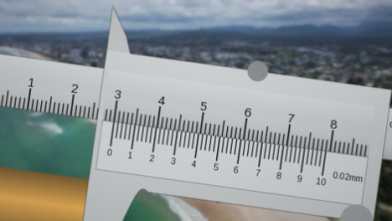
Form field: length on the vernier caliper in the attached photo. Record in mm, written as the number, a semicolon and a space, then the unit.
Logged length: 30.0; mm
